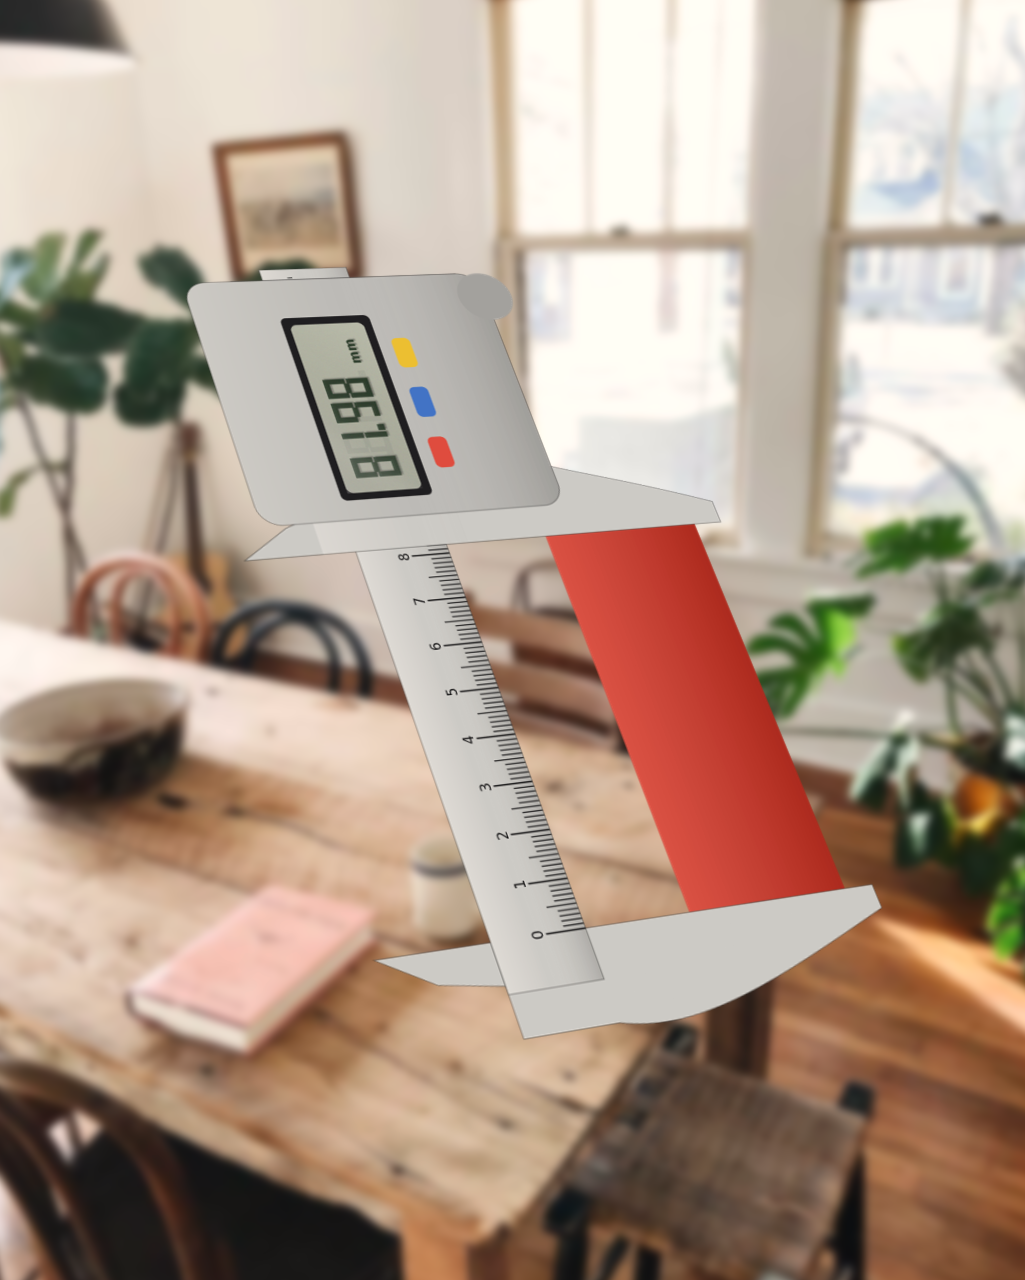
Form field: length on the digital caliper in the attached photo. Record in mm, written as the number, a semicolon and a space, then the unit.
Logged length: 81.98; mm
